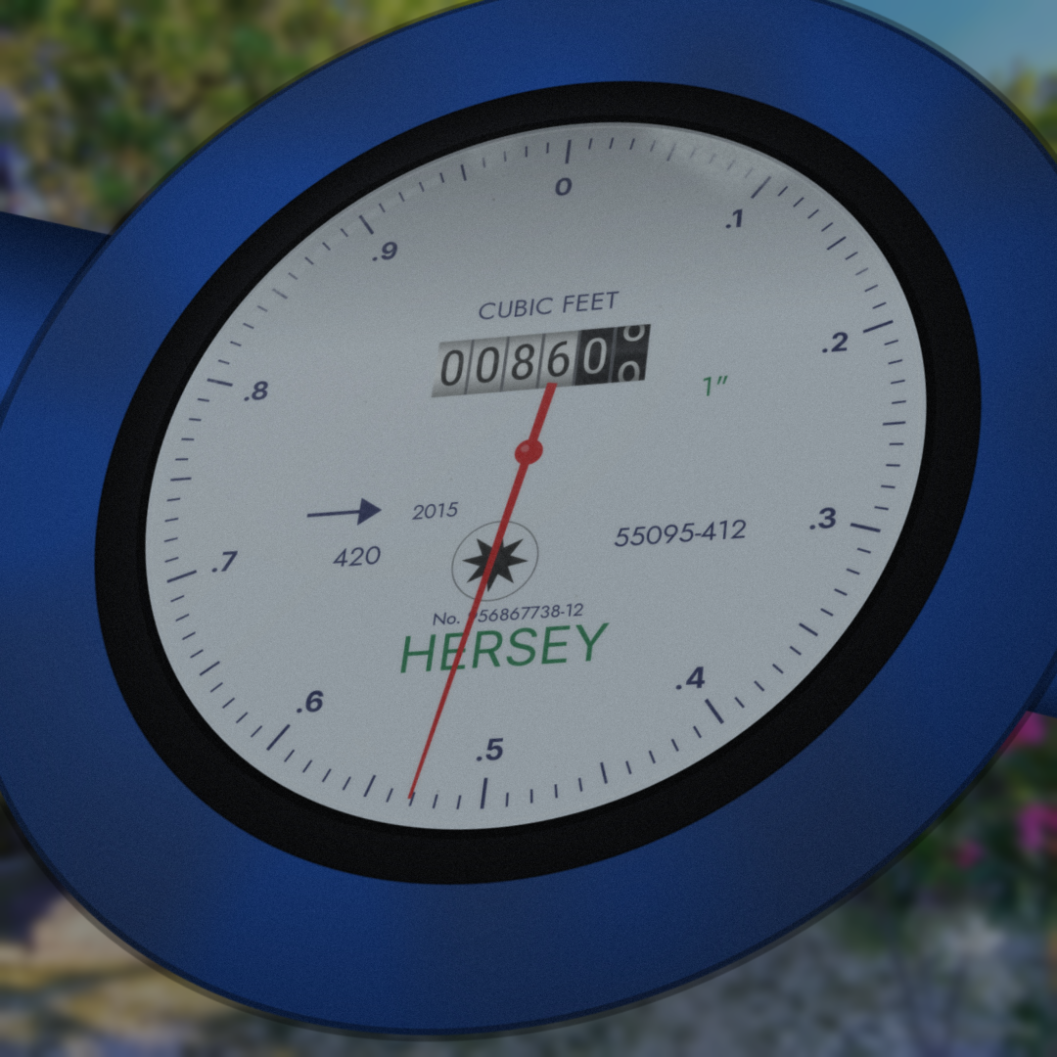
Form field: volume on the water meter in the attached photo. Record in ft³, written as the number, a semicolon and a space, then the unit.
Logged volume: 8608.53; ft³
